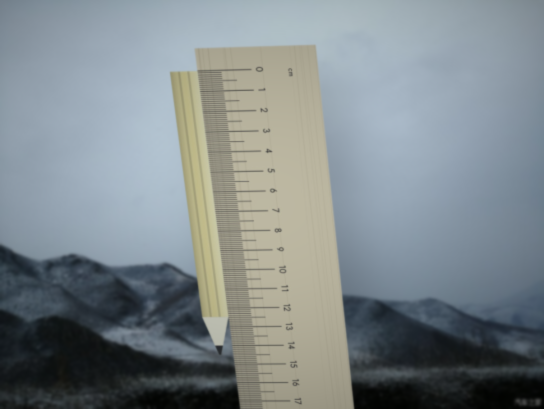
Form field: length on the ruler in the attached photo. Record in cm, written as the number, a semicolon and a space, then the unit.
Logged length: 14.5; cm
